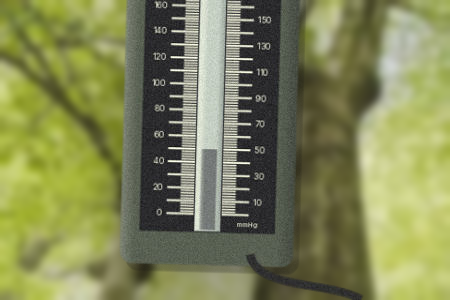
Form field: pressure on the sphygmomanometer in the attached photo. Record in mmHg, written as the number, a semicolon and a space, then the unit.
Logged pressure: 50; mmHg
